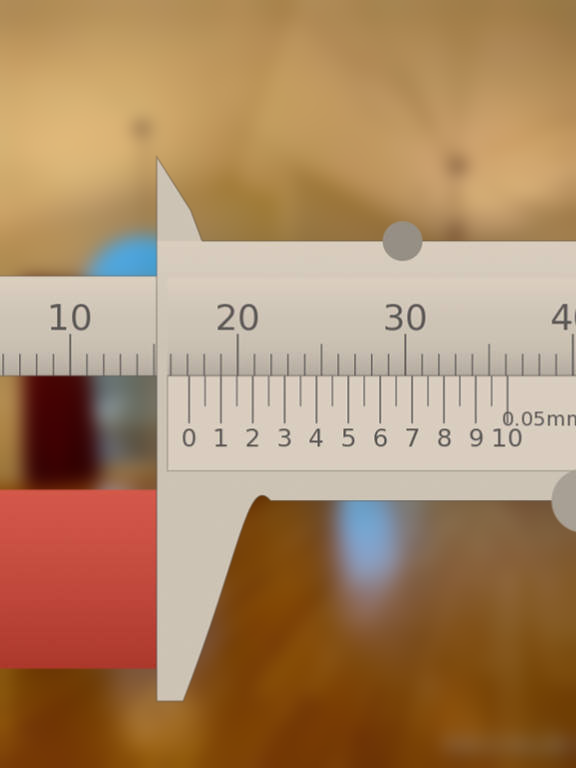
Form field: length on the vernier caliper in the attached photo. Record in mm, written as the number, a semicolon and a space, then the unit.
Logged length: 17.1; mm
